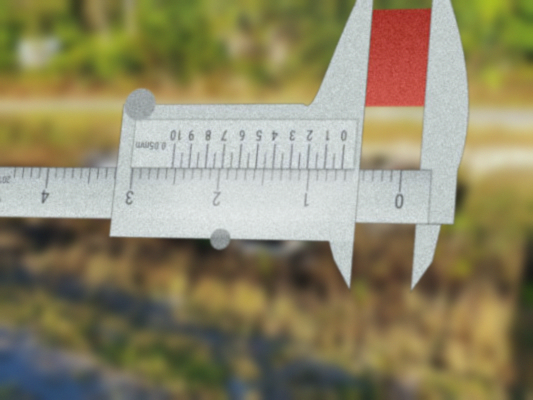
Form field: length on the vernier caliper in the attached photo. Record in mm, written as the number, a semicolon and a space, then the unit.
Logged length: 6.4; mm
